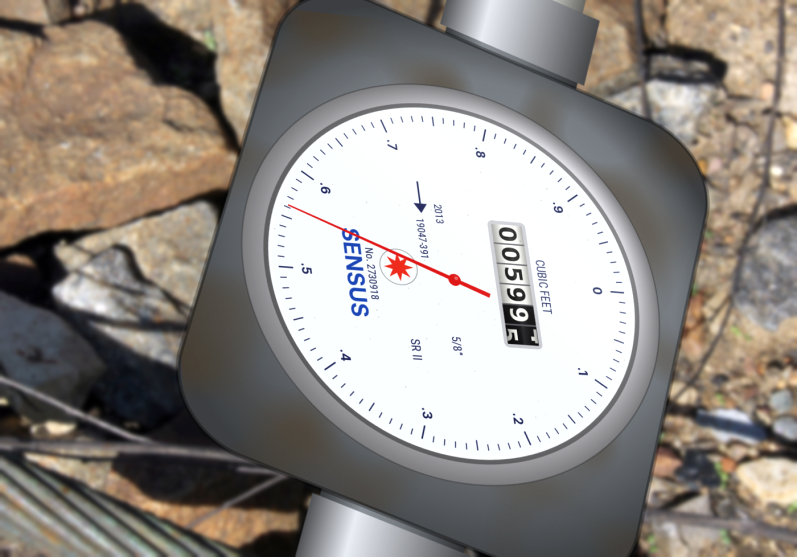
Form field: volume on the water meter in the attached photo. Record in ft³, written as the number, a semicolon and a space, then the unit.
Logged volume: 5994.56; ft³
